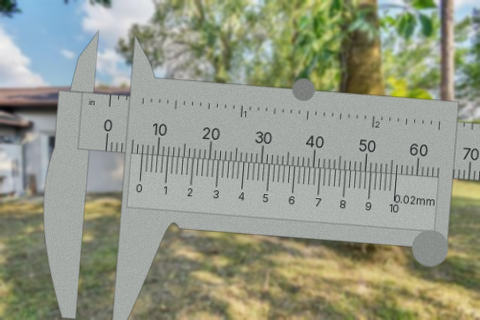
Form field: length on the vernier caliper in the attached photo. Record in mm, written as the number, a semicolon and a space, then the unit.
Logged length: 7.0; mm
